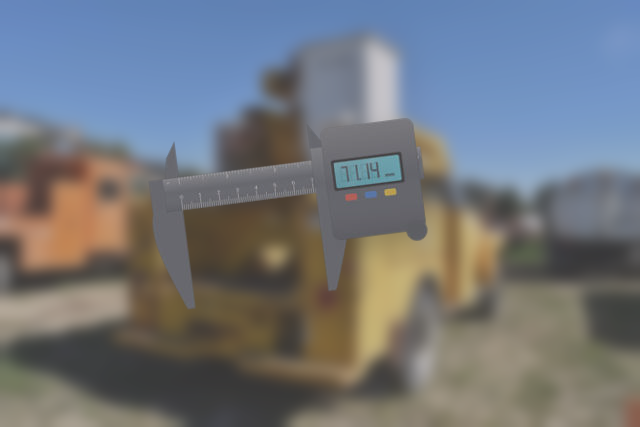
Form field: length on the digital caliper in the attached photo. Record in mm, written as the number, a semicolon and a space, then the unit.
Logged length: 71.14; mm
